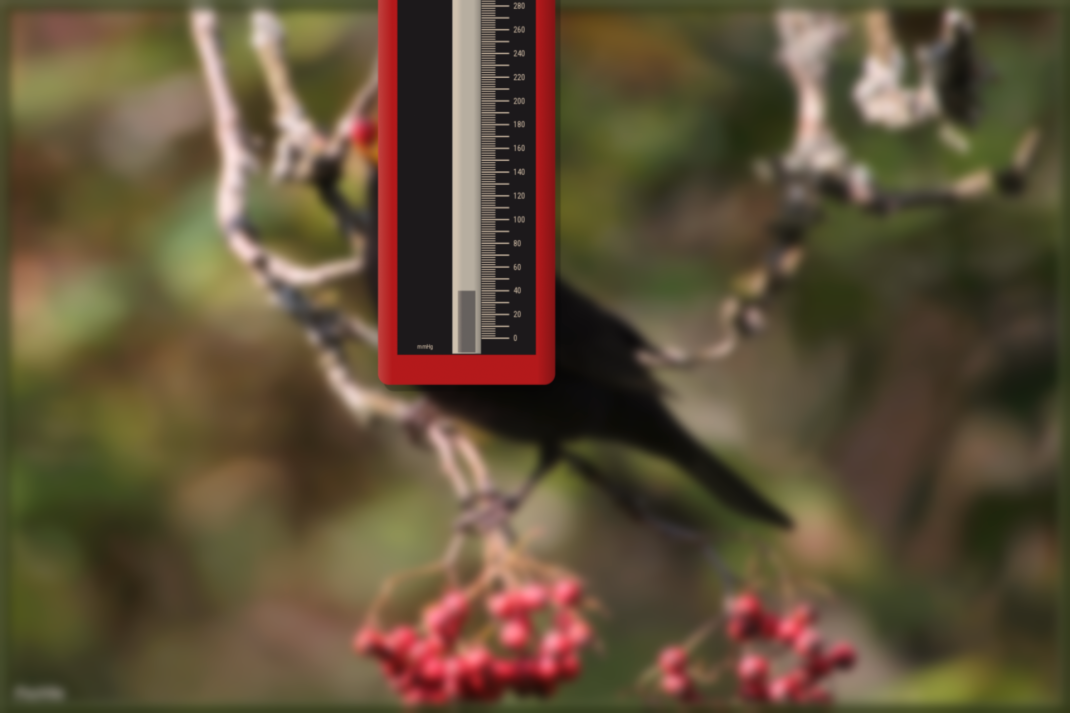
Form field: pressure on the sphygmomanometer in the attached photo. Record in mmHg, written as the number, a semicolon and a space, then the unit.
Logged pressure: 40; mmHg
